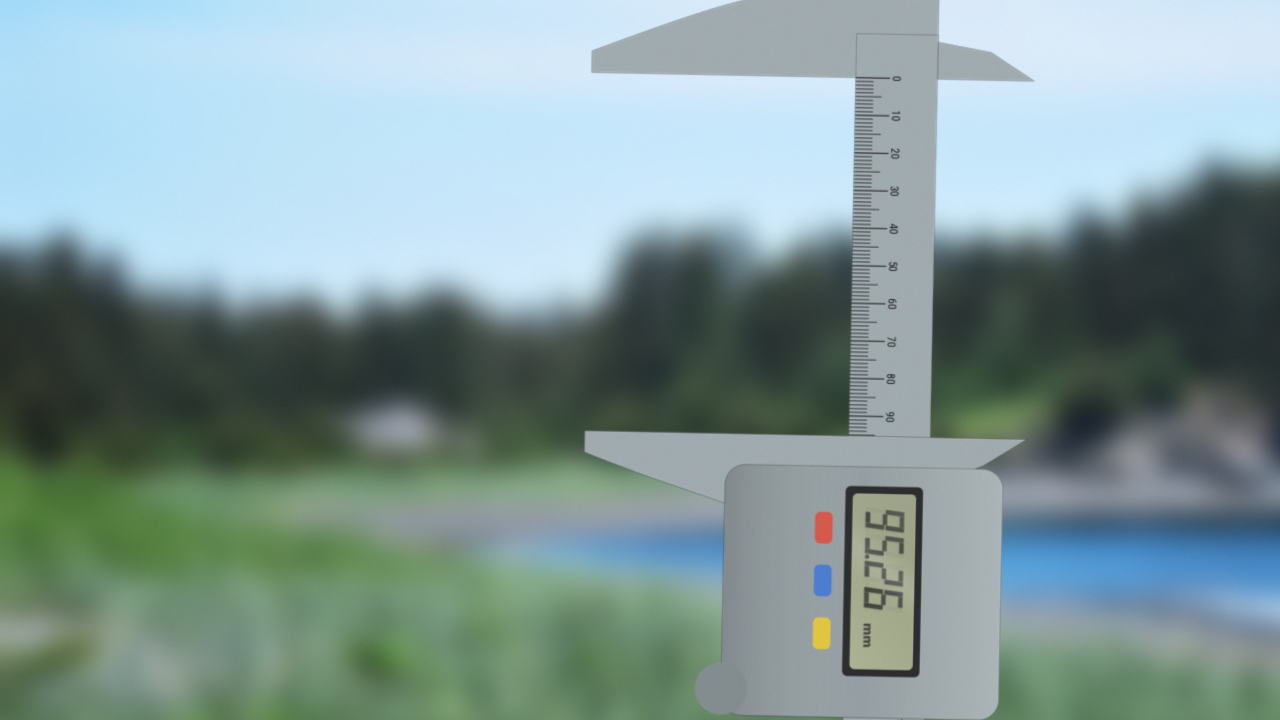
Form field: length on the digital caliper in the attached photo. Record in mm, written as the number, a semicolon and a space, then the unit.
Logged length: 95.26; mm
